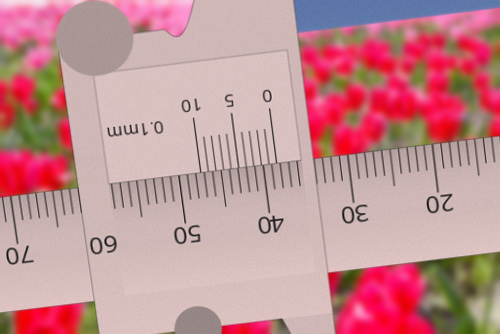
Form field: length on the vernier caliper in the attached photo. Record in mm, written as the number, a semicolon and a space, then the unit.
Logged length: 38.4; mm
